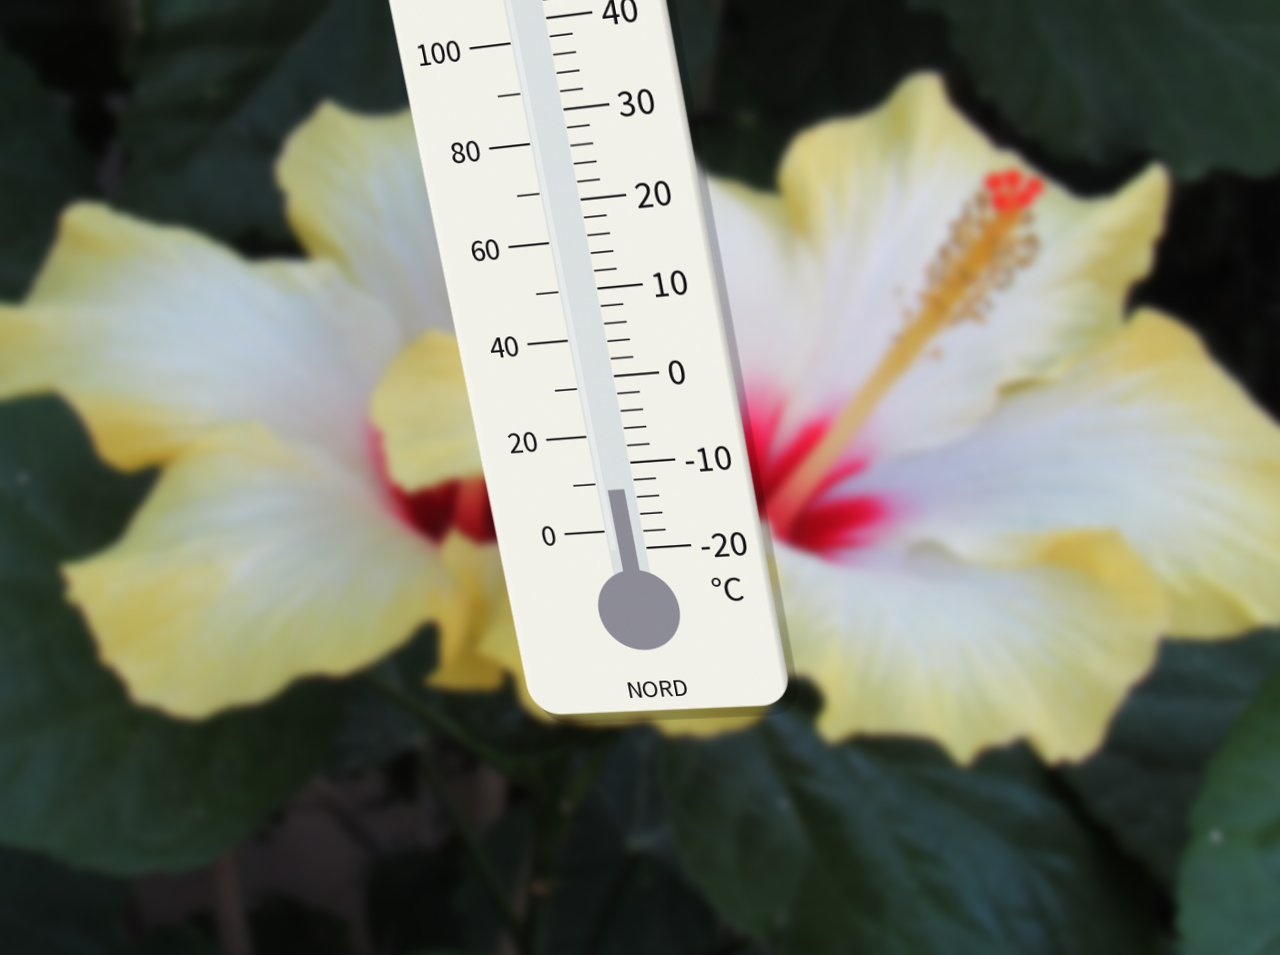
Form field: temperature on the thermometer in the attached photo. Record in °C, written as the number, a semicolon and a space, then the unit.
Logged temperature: -13; °C
